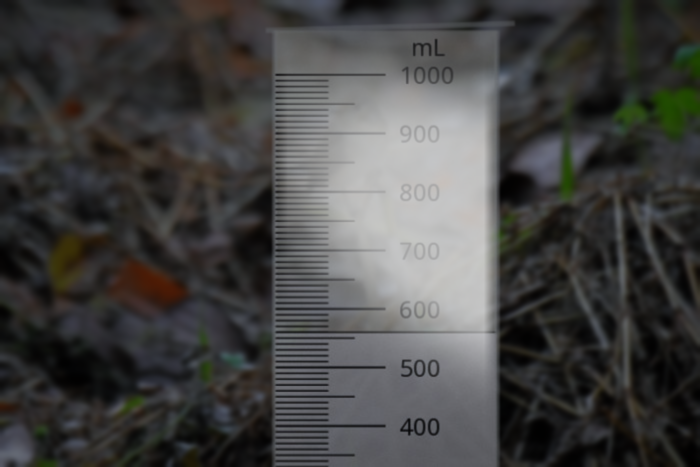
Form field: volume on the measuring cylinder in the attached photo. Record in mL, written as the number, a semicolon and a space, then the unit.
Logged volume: 560; mL
